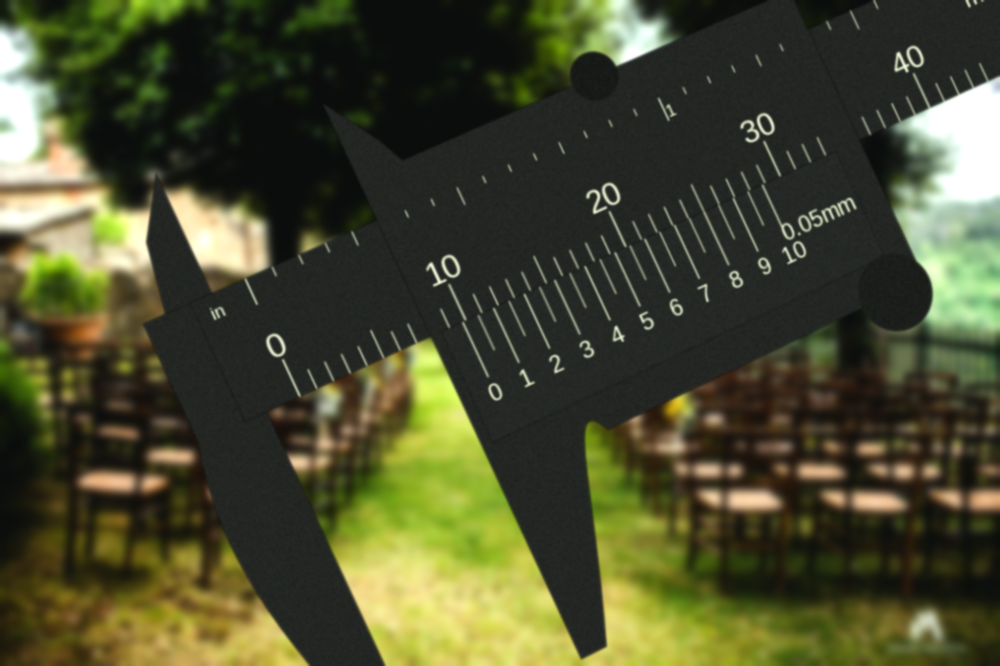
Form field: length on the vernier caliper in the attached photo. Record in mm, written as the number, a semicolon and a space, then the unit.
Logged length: 9.8; mm
